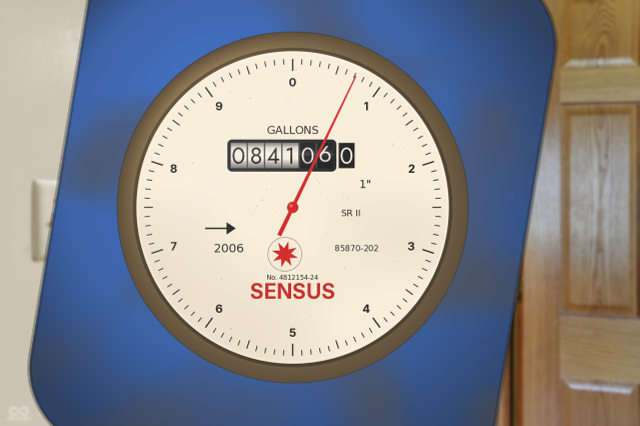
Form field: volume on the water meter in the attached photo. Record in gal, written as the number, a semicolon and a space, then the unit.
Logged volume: 841060.7; gal
